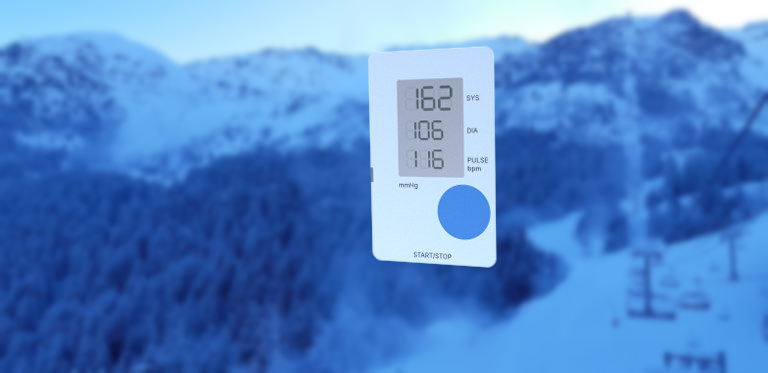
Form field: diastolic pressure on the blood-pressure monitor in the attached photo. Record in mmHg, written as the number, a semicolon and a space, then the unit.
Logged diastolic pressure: 106; mmHg
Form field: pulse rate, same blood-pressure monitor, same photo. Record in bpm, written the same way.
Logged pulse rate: 116; bpm
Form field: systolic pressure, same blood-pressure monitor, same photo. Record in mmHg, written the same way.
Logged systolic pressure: 162; mmHg
